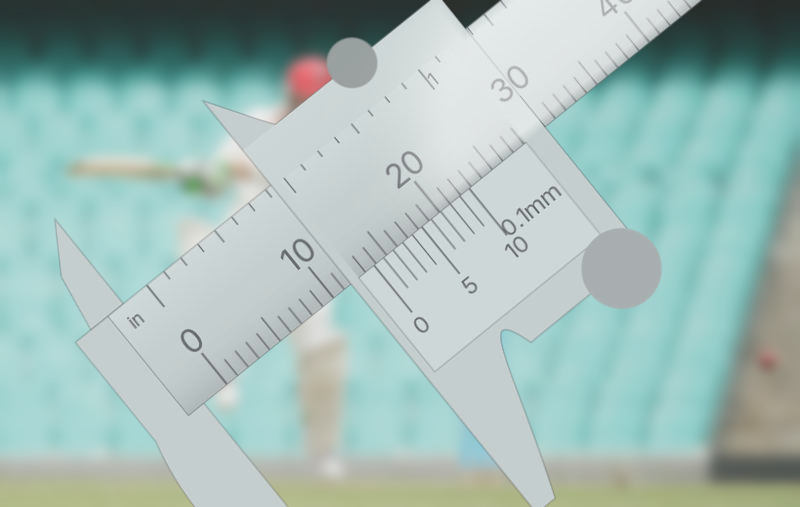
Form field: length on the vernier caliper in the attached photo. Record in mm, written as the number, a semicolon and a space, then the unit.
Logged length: 13.8; mm
